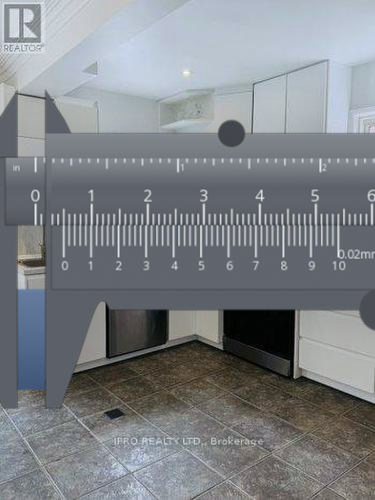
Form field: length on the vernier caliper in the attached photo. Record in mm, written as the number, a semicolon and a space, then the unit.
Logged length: 5.0; mm
